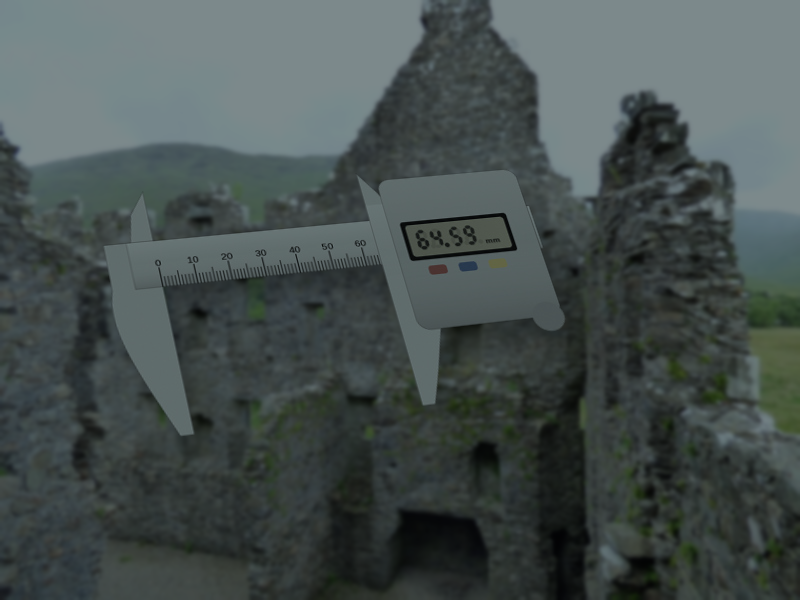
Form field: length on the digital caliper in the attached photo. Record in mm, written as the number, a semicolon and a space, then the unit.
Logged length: 64.59; mm
